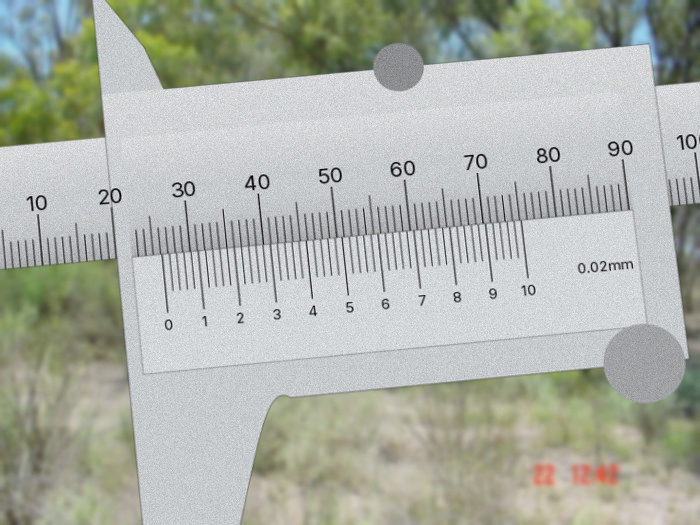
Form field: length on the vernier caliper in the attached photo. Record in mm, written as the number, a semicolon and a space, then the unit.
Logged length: 26.2; mm
